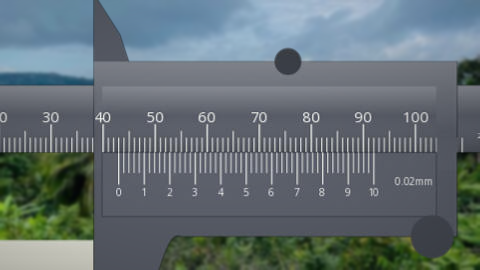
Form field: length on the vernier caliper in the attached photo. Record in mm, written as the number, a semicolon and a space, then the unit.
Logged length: 43.0; mm
